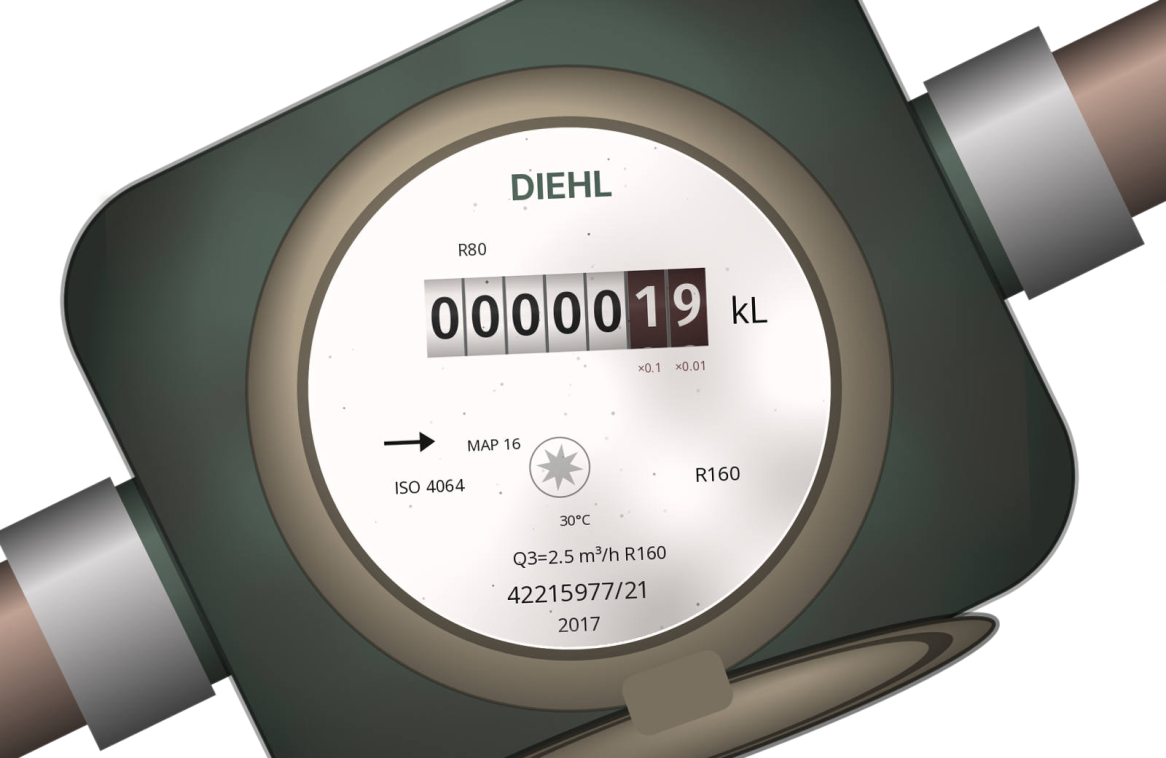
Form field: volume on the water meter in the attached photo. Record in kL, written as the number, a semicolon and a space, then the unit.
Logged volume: 0.19; kL
